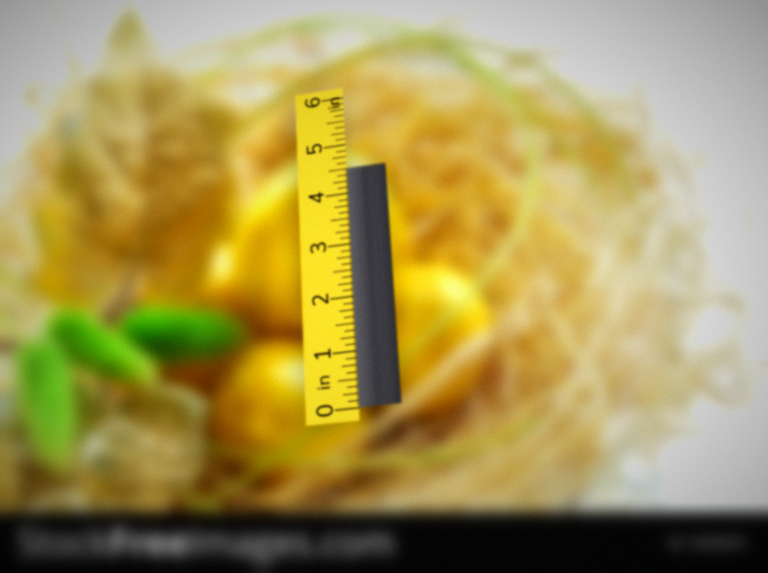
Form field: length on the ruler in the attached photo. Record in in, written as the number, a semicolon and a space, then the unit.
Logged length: 4.5; in
